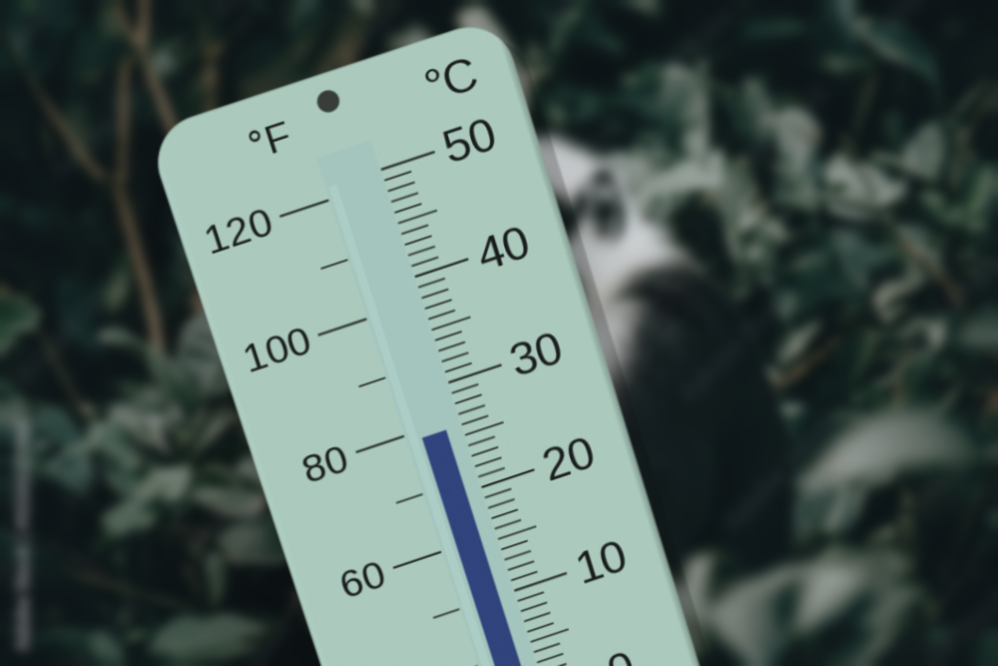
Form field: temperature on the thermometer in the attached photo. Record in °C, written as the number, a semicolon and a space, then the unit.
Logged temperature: 26; °C
